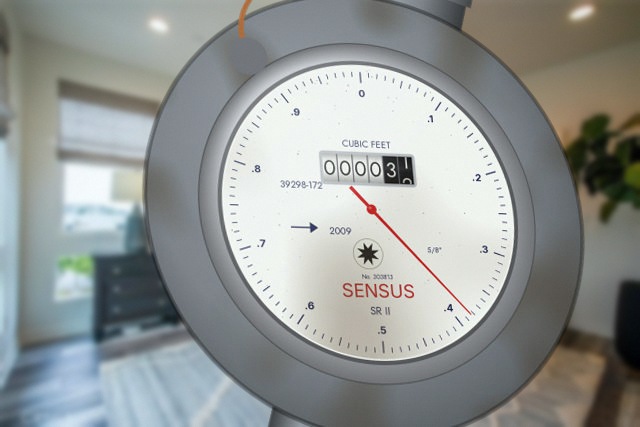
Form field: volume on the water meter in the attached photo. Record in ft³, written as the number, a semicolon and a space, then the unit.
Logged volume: 31.38; ft³
